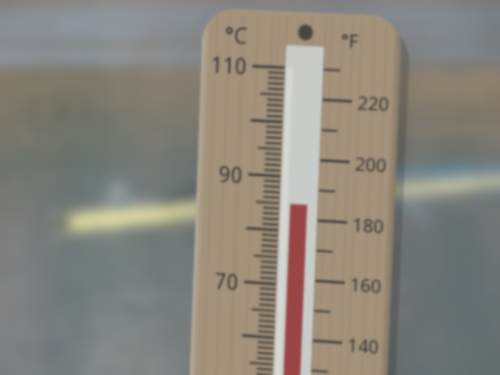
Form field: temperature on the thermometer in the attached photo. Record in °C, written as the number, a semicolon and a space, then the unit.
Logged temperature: 85; °C
